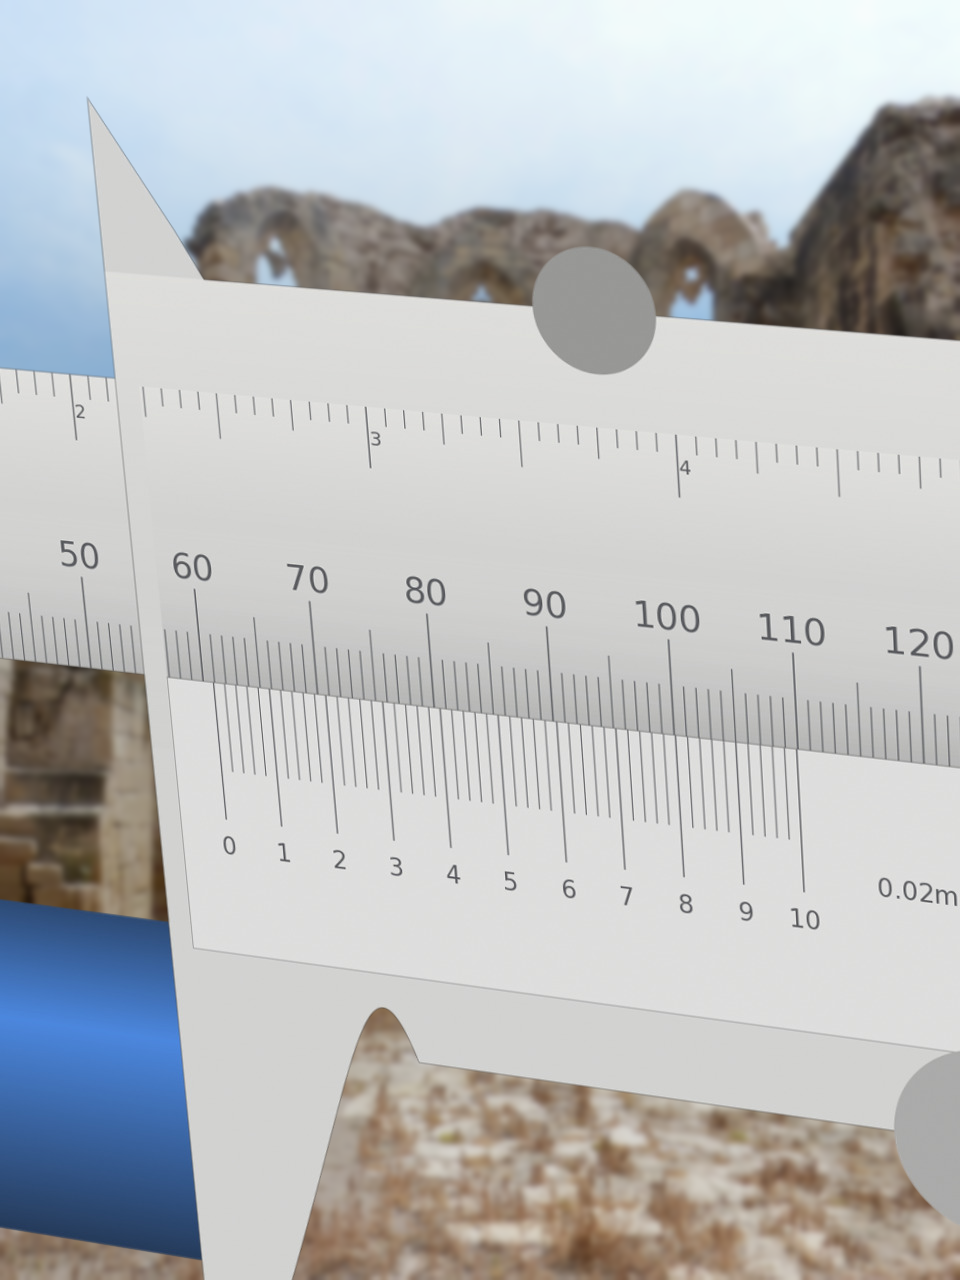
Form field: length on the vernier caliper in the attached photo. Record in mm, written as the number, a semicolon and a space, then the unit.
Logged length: 60.9; mm
